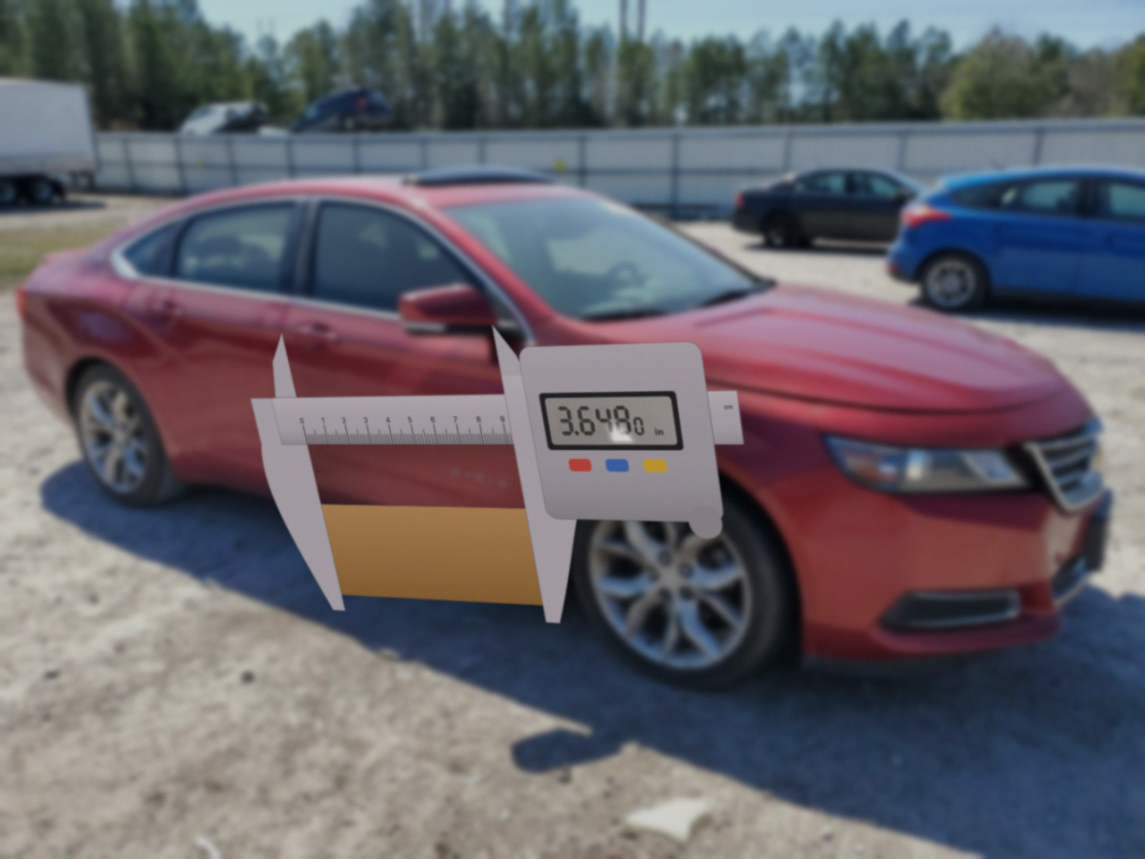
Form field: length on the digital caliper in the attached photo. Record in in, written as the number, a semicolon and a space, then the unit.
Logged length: 3.6480; in
